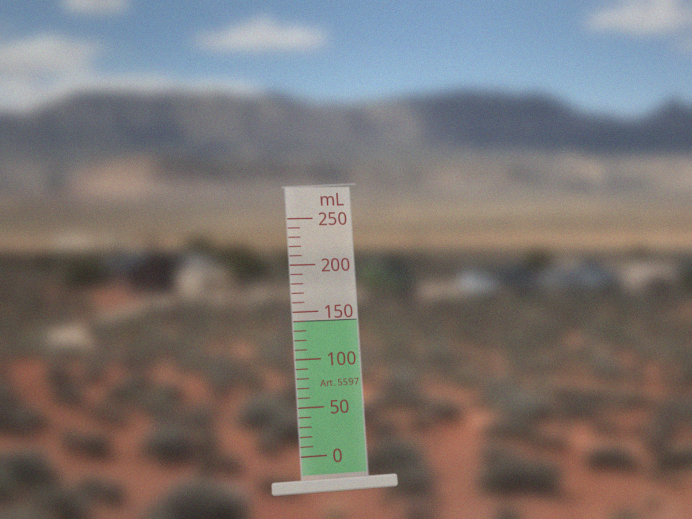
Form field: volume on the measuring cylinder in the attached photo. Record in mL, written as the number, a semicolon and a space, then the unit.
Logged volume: 140; mL
